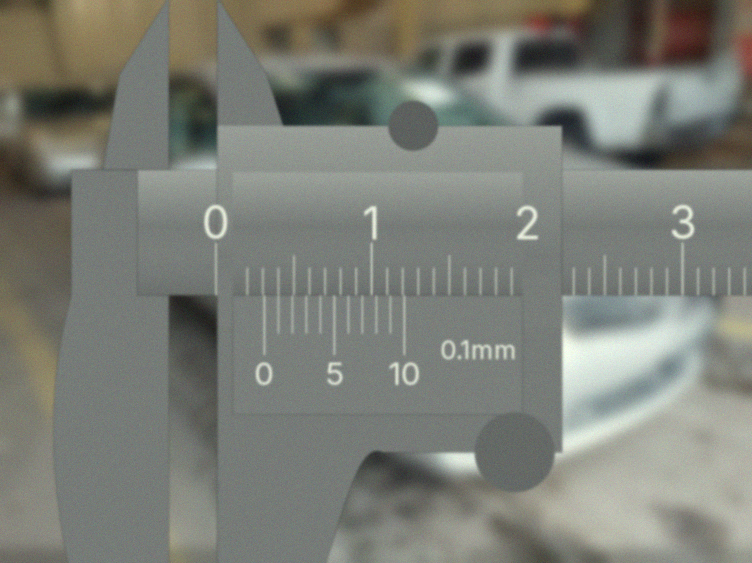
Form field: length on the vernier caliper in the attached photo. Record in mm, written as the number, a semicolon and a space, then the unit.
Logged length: 3.1; mm
